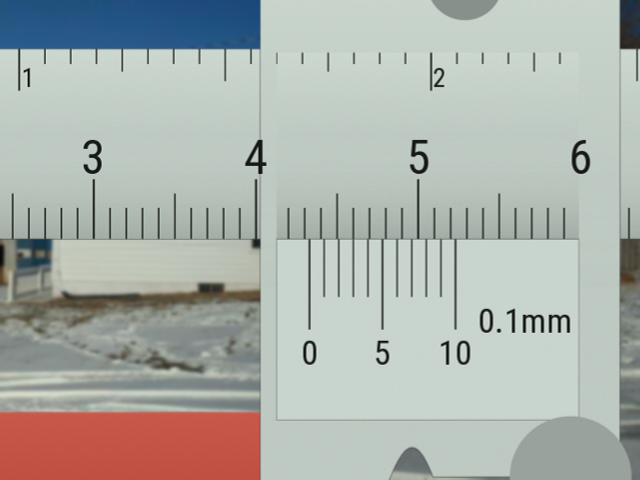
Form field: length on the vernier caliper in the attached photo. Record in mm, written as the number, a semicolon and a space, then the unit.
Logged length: 43.3; mm
